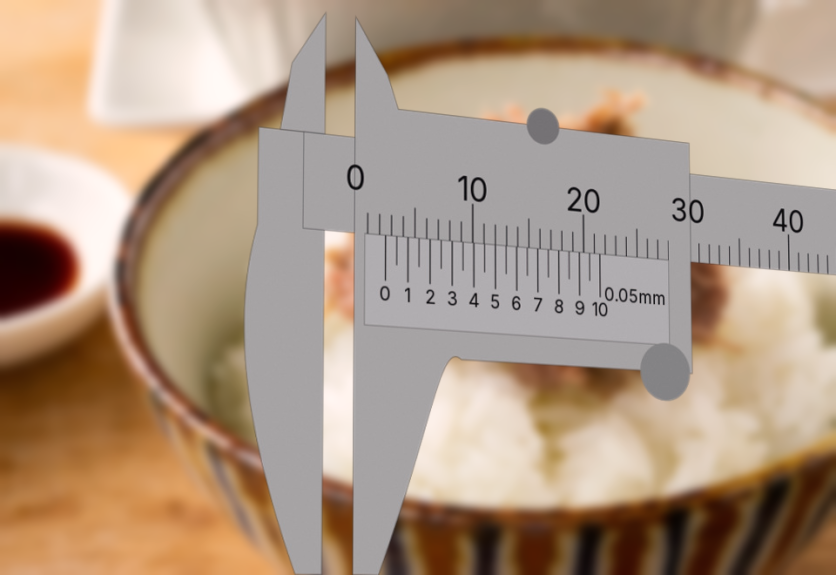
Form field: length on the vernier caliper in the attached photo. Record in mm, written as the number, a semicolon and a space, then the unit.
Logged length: 2.5; mm
